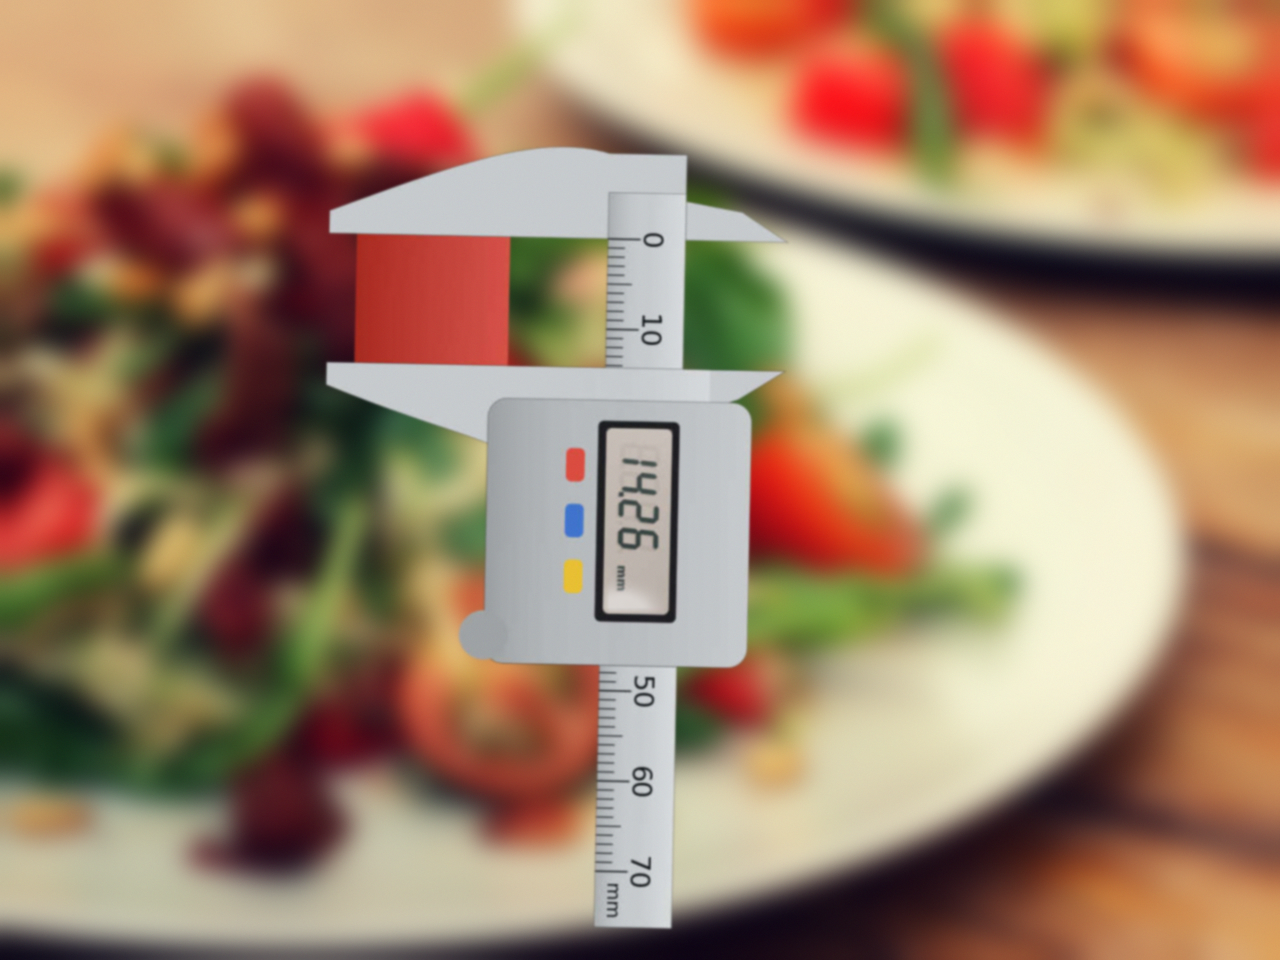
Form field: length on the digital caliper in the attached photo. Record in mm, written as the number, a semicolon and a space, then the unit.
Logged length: 14.26; mm
